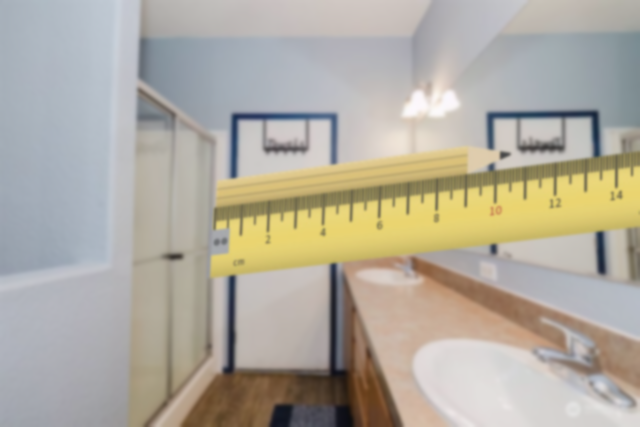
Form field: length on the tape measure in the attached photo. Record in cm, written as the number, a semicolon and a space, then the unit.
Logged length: 10.5; cm
